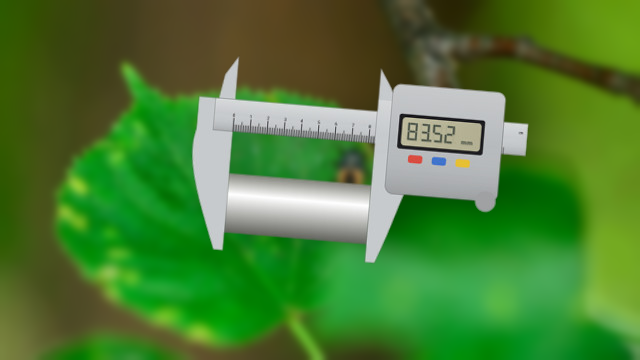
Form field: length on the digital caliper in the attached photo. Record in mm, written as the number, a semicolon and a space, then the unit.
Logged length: 83.52; mm
